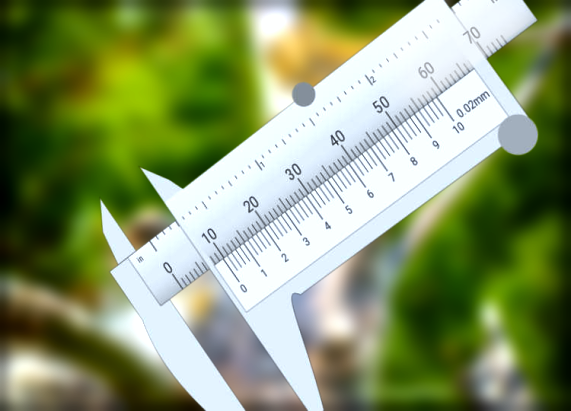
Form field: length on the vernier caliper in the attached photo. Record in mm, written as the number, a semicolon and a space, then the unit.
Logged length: 9.8; mm
